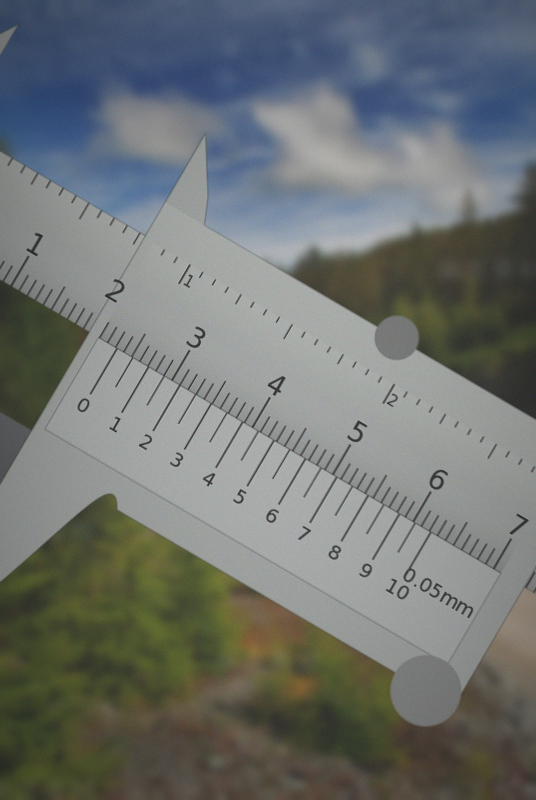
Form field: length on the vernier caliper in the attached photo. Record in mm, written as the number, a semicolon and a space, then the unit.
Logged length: 23.2; mm
